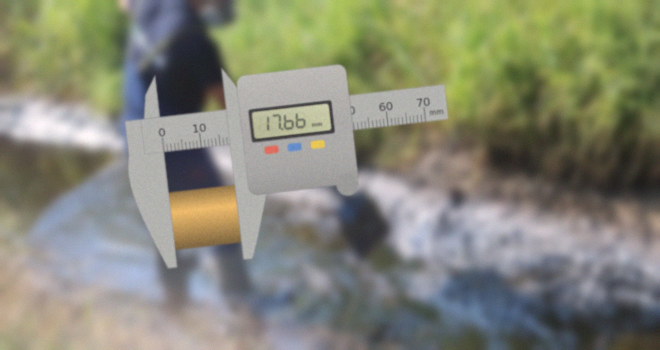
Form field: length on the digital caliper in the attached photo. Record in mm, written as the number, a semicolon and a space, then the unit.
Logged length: 17.66; mm
